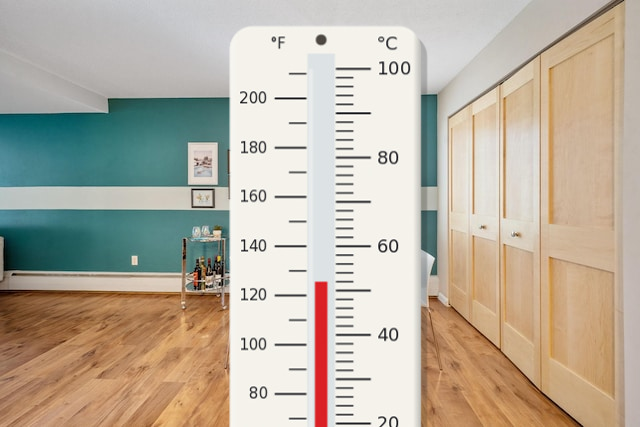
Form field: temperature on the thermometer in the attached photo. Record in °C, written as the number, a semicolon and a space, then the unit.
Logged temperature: 52; °C
